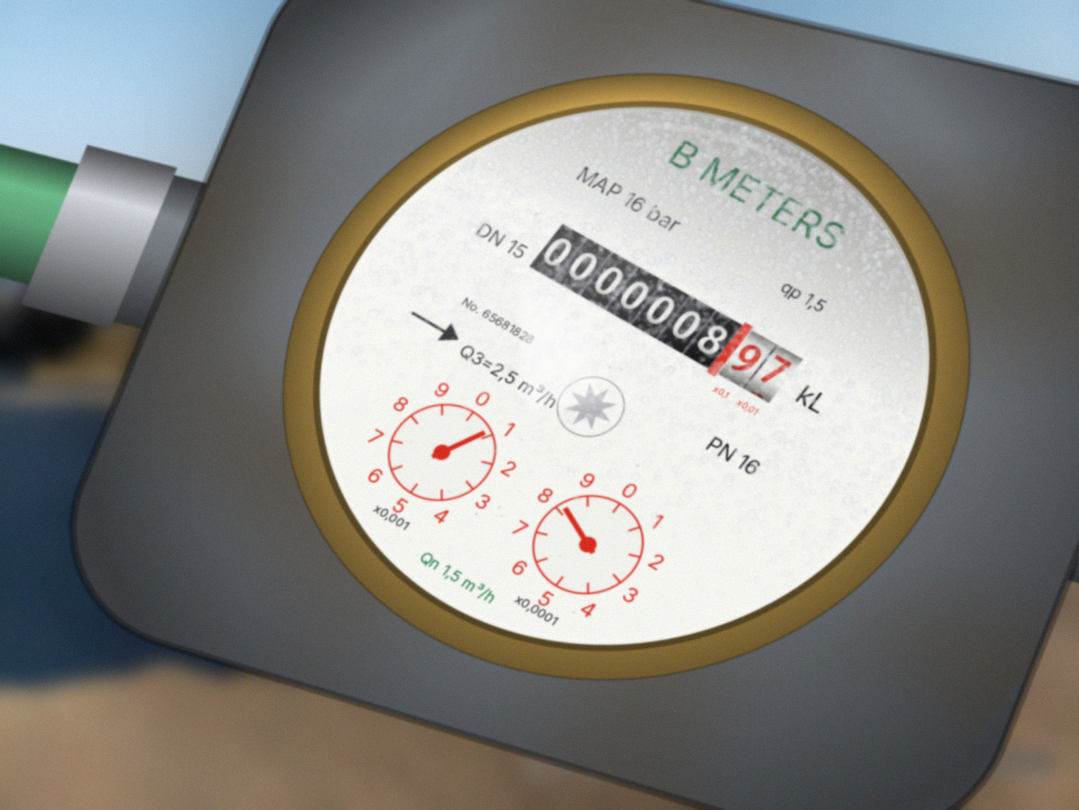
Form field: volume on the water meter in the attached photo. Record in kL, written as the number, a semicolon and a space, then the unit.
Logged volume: 8.9708; kL
